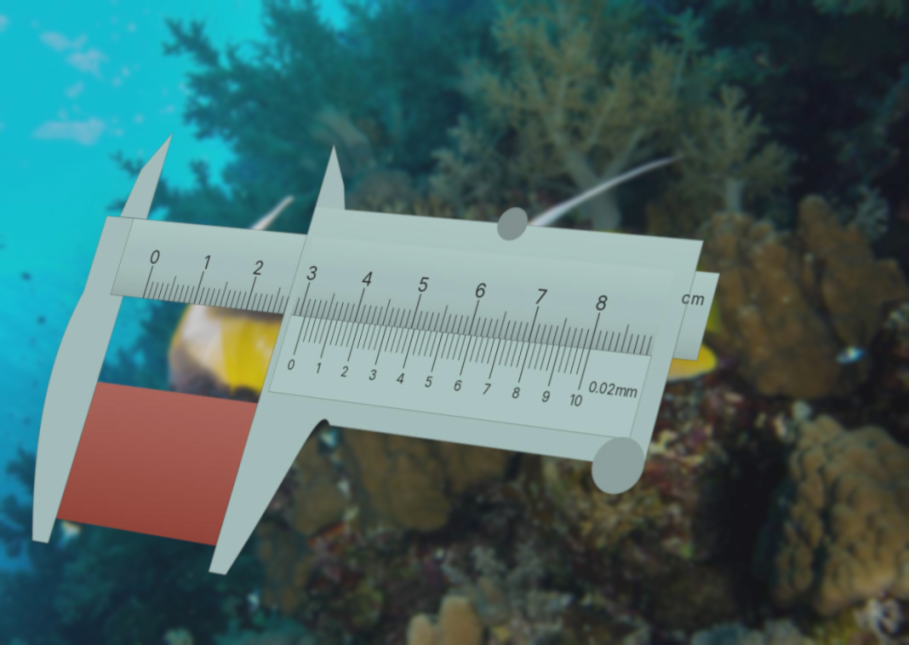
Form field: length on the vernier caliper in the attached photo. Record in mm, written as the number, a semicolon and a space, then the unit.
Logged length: 31.0; mm
